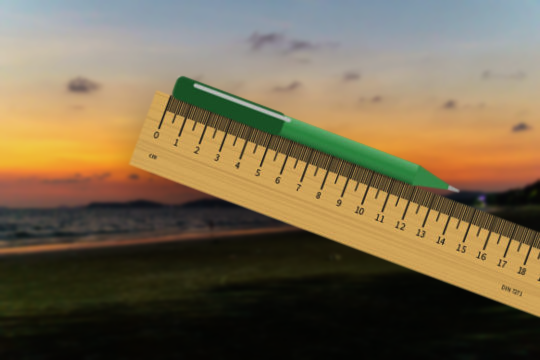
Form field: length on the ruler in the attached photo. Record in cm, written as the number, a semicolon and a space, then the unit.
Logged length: 14; cm
